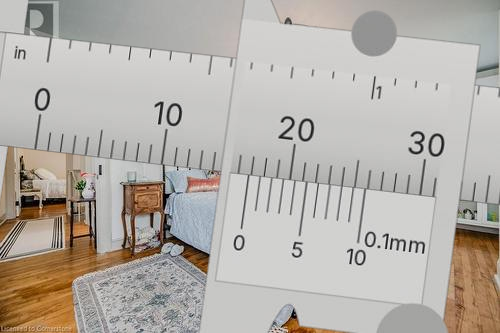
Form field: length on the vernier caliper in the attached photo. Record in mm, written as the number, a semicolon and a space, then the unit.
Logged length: 16.8; mm
